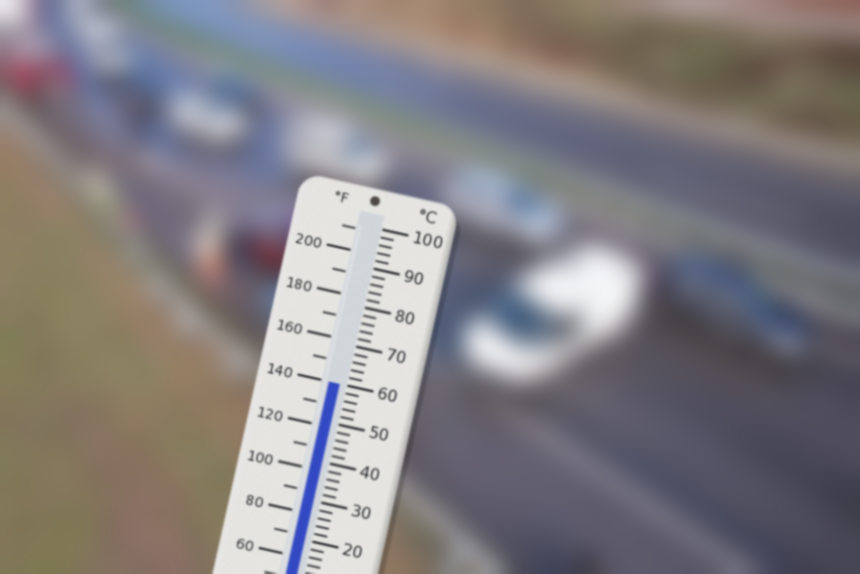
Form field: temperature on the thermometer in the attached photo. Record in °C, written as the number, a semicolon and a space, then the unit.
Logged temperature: 60; °C
